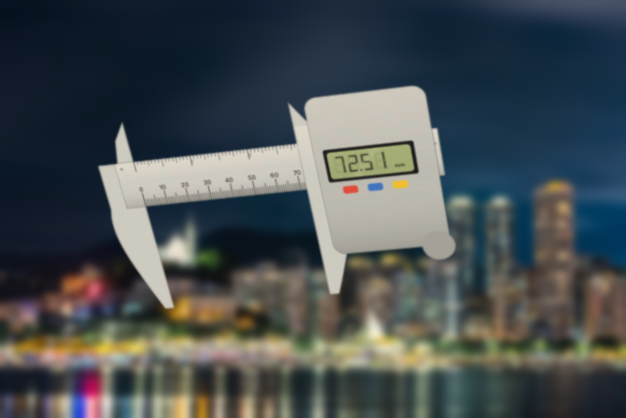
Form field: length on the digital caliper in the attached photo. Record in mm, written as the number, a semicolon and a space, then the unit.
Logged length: 72.51; mm
